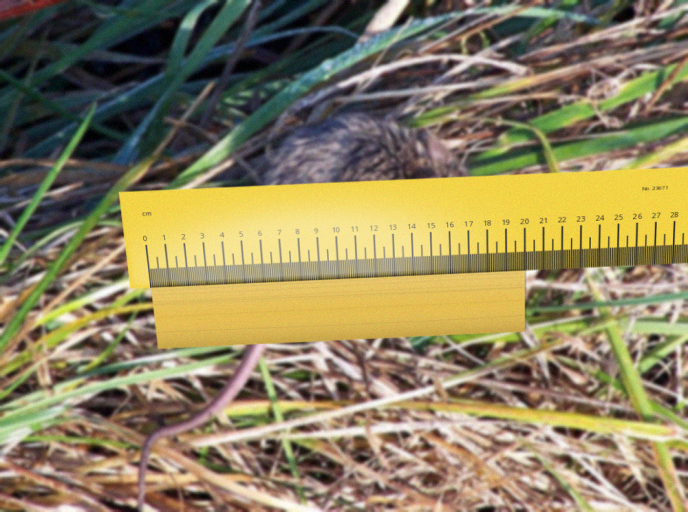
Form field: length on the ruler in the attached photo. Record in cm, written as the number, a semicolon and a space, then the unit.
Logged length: 20; cm
